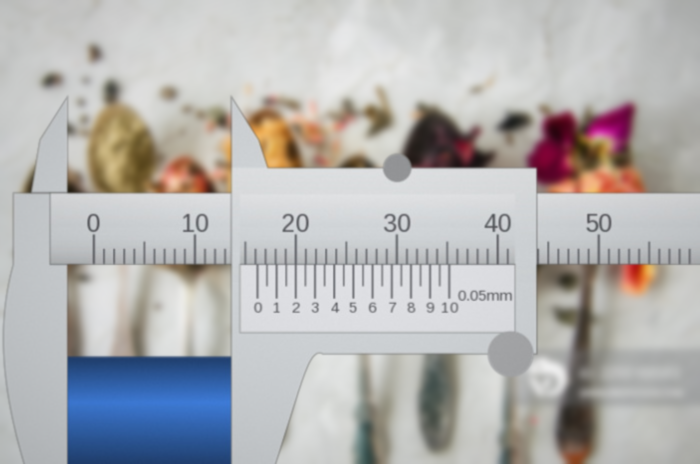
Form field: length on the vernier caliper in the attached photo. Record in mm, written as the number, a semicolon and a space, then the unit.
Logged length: 16.2; mm
